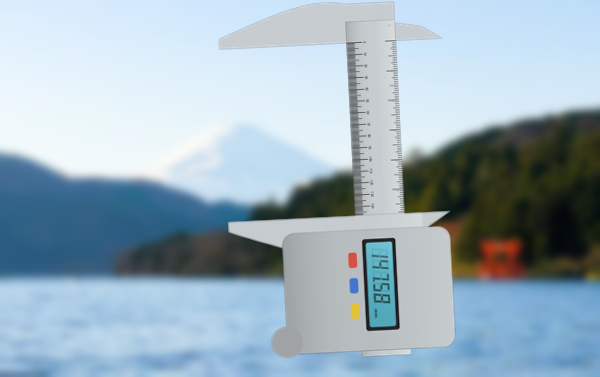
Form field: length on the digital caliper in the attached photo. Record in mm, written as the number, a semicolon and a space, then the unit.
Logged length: 147.58; mm
